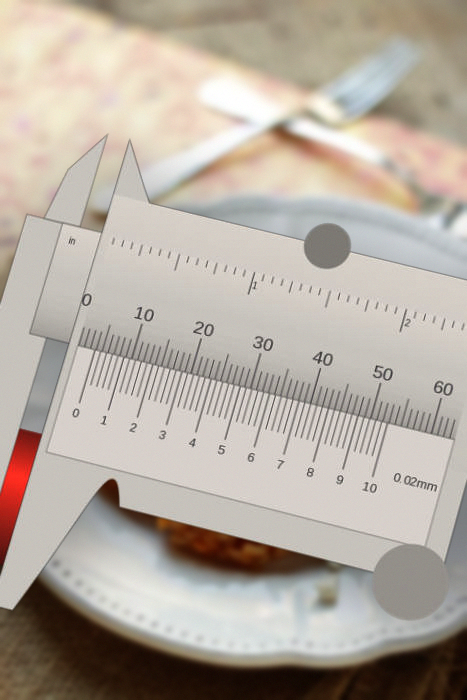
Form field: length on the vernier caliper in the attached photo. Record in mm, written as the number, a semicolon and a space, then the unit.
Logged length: 3.8; mm
